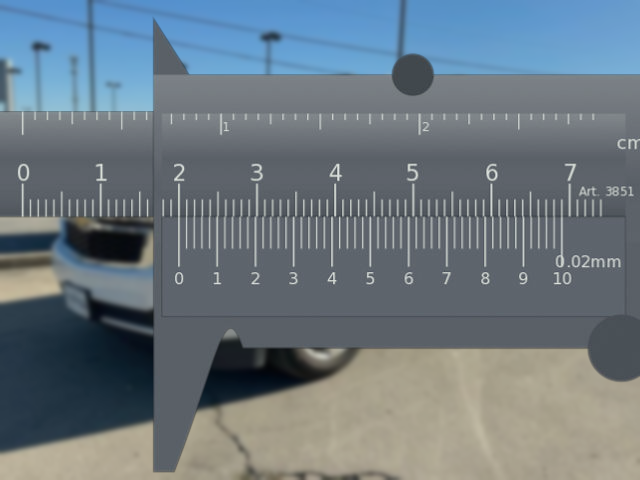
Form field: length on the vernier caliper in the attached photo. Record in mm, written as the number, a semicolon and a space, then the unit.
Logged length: 20.0; mm
